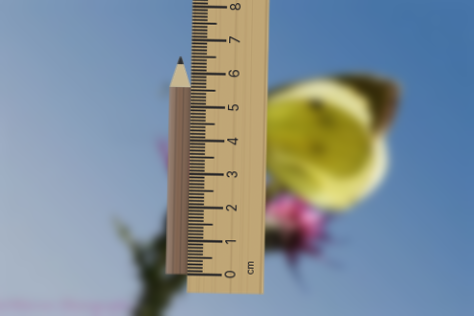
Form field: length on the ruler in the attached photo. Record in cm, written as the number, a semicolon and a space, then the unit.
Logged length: 6.5; cm
